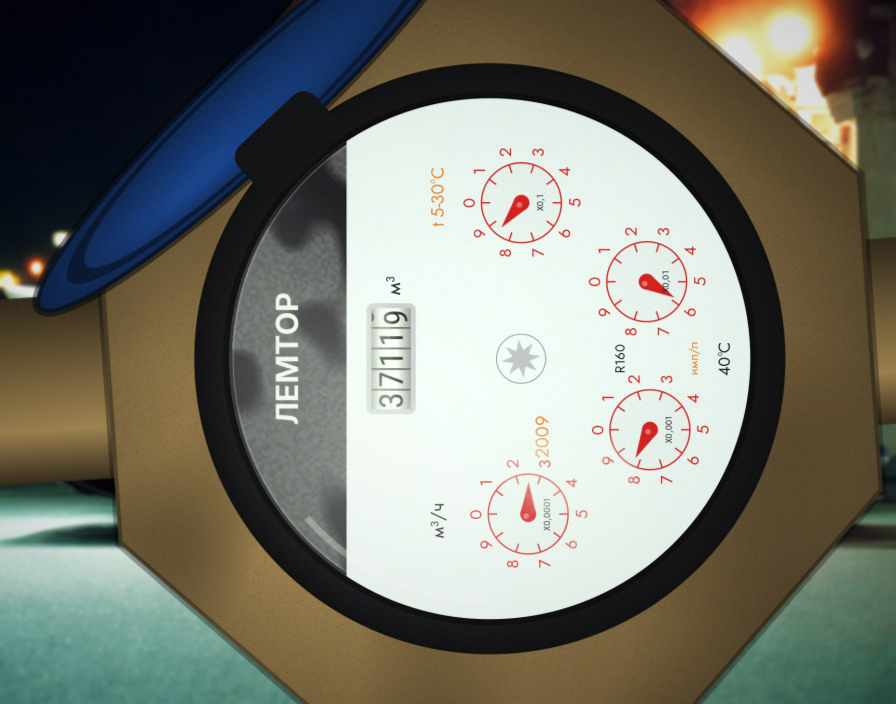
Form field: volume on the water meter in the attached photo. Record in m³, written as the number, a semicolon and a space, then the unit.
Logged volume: 37118.8582; m³
